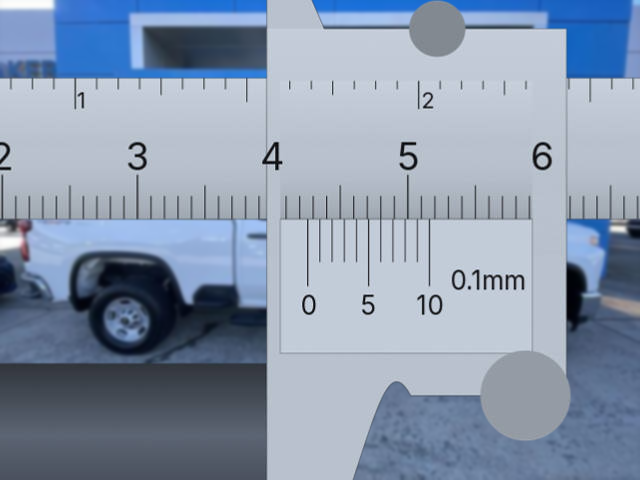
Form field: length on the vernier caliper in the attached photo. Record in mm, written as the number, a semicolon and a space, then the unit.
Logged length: 42.6; mm
